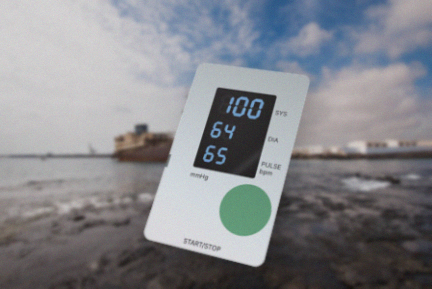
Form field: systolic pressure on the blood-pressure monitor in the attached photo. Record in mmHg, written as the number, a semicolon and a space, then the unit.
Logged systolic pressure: 100; mmHg
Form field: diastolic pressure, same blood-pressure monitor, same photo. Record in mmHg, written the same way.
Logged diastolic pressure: 64; mmHg
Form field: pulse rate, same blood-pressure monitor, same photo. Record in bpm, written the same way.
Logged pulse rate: 65; bpm
